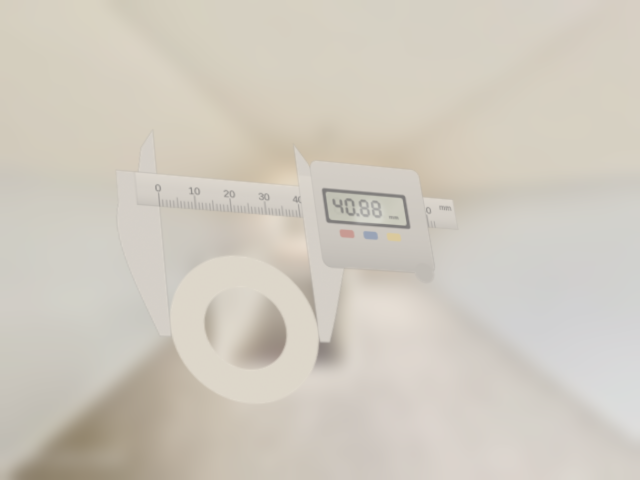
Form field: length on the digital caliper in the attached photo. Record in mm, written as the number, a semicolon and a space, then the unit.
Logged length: 40.88; mm
